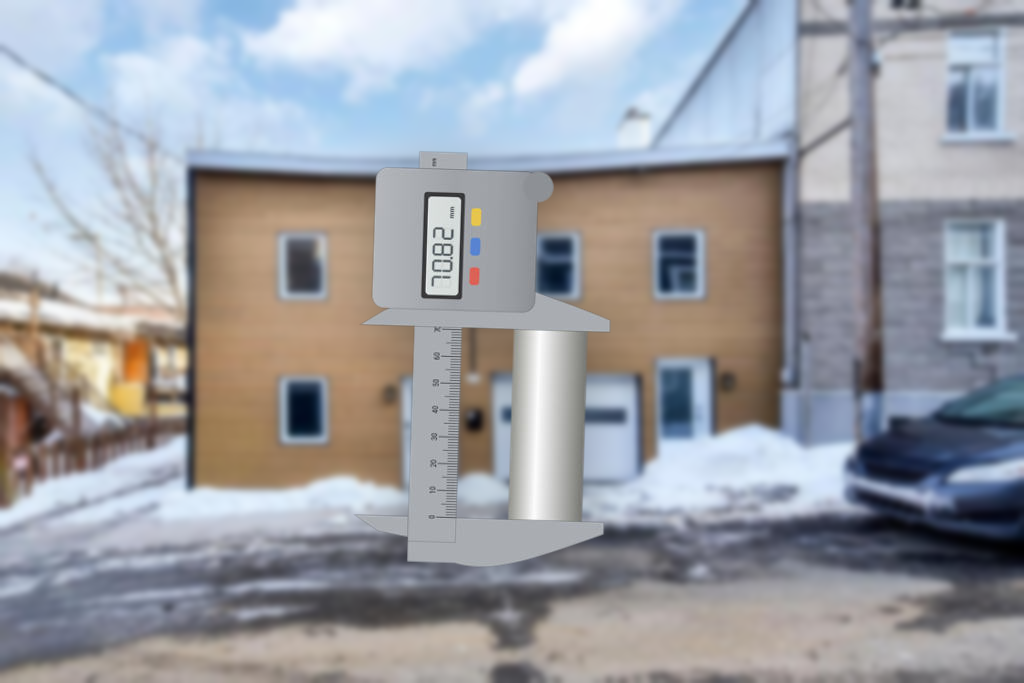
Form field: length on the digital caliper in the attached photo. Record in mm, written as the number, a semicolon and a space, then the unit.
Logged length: 70.82; mm
